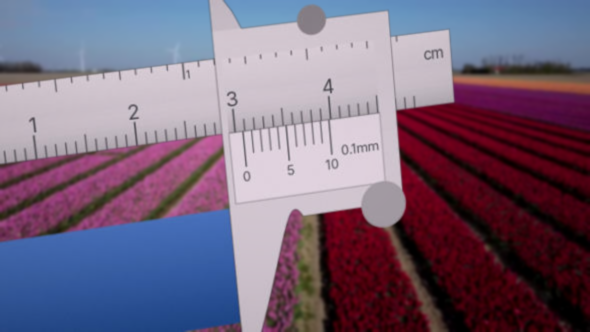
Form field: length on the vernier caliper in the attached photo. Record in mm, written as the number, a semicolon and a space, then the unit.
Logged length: 30.8; mm
